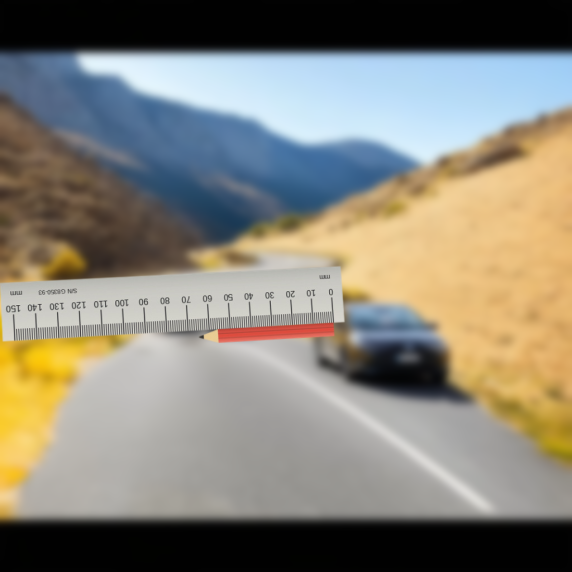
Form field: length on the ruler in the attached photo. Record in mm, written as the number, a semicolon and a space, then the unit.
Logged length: 65; mm
